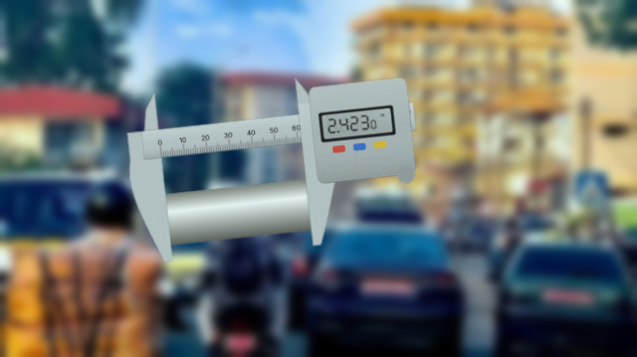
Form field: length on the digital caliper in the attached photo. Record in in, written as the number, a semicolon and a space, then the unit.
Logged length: 2.4230; in
